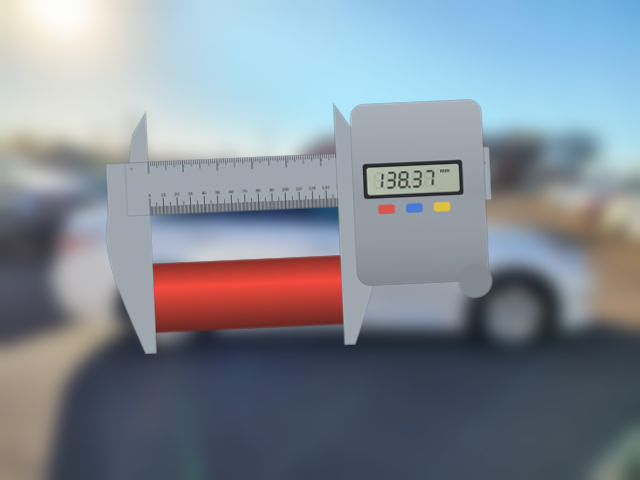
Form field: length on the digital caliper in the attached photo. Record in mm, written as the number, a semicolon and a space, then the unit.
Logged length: 138.37; mm
